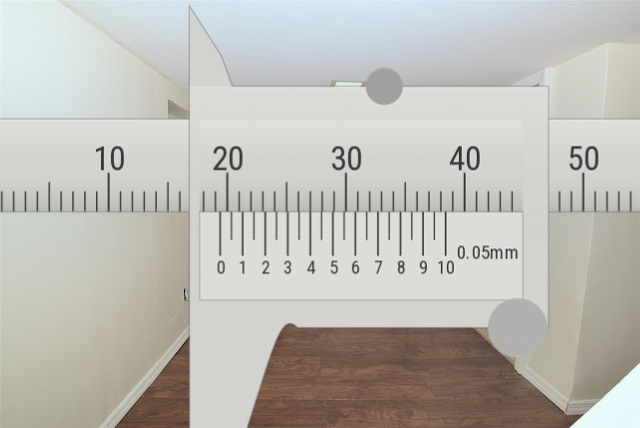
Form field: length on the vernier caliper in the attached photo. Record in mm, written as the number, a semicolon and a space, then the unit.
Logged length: 19.4; mm
